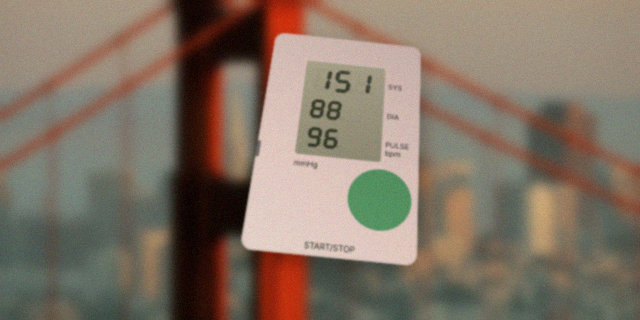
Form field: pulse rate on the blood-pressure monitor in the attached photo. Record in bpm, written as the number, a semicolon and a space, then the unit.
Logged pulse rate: 96; bpm
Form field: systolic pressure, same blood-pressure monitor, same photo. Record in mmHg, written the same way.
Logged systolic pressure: 151; mmHg
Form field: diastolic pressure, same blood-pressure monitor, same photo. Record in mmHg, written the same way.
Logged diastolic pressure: 88; mmHg
